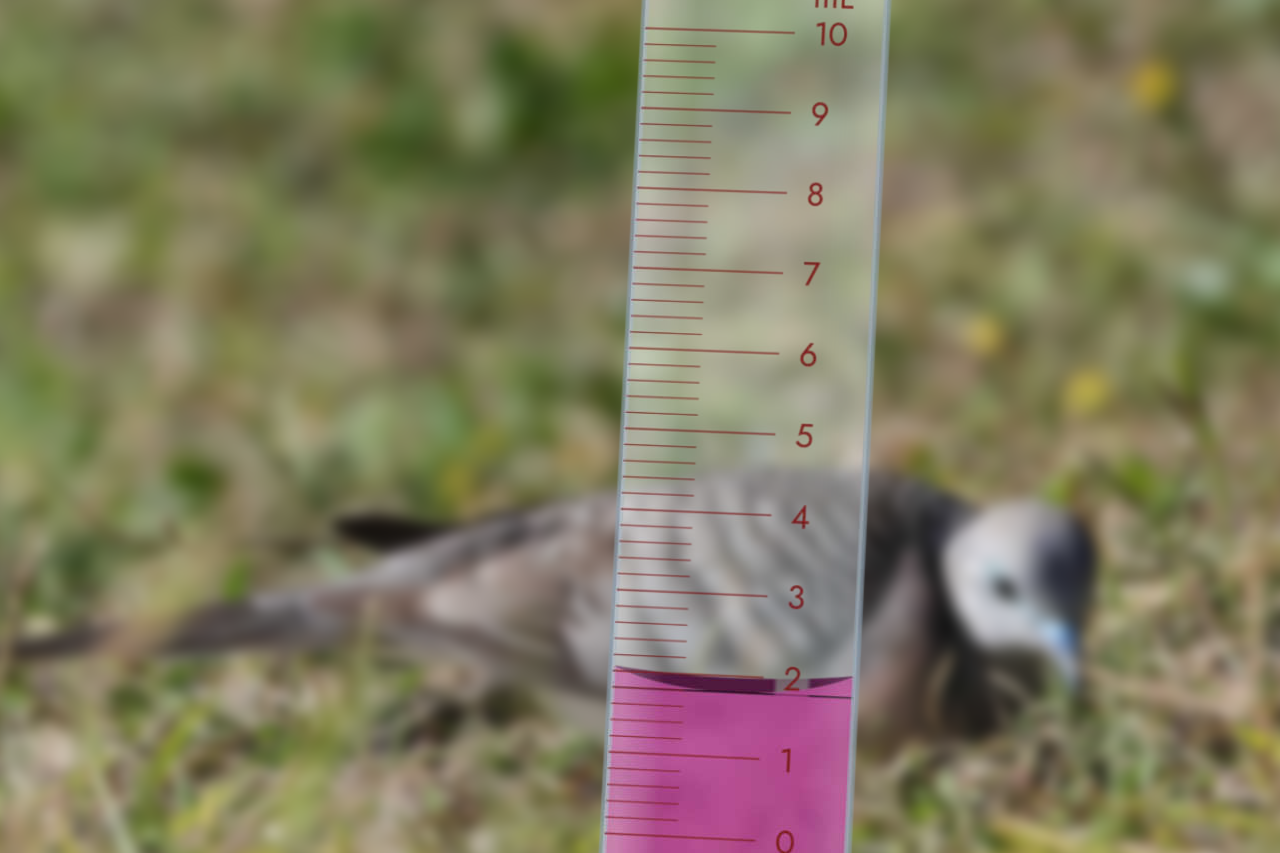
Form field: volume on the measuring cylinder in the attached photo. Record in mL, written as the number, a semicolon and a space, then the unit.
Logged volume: 1.8; mL
